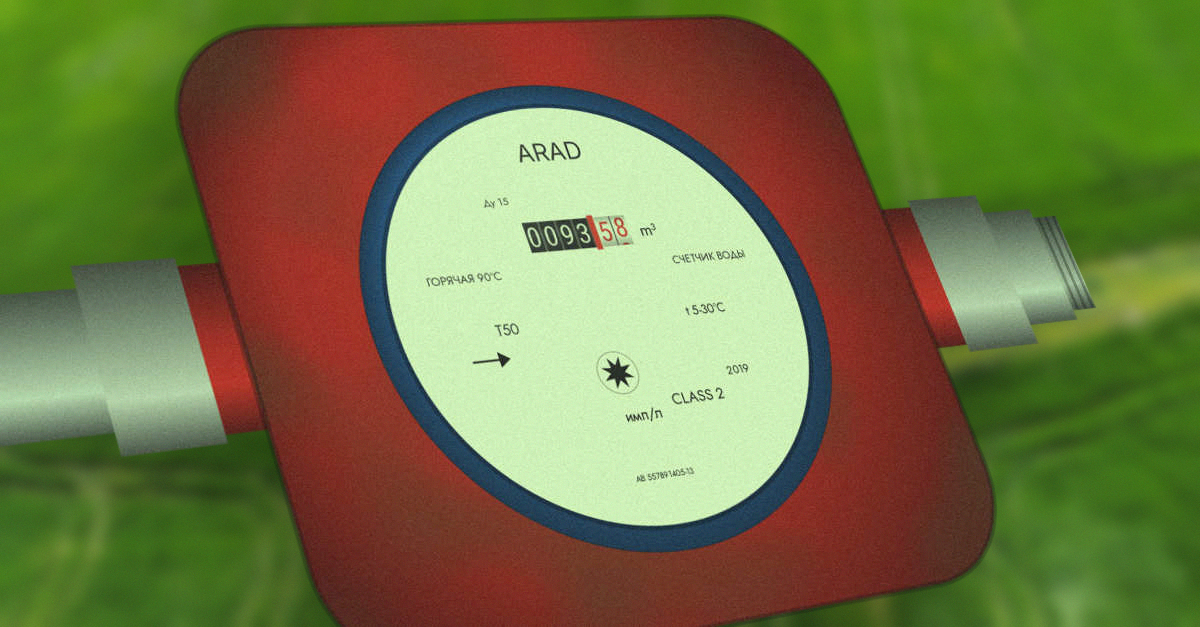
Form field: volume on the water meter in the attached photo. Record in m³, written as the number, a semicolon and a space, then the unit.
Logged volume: 93.58; m³
